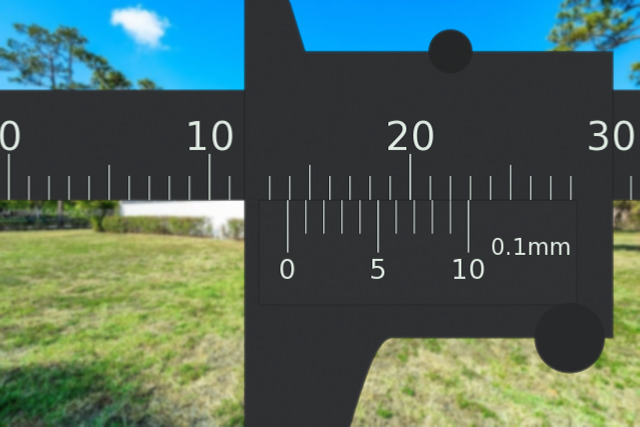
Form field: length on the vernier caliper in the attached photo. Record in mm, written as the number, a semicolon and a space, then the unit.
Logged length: 13.9; mm
